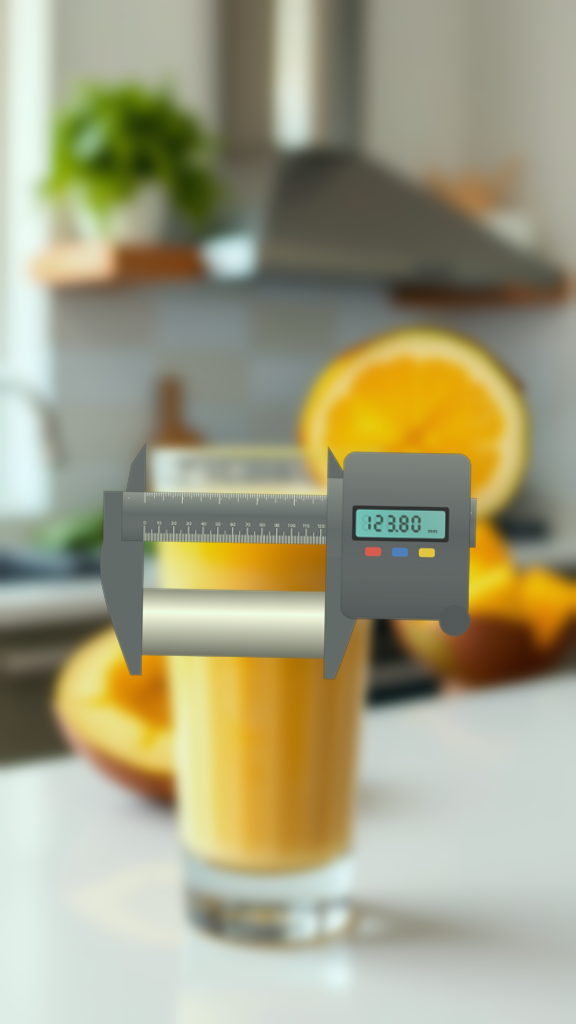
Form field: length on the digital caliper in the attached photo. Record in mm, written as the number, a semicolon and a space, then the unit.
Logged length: 123.80; mm
